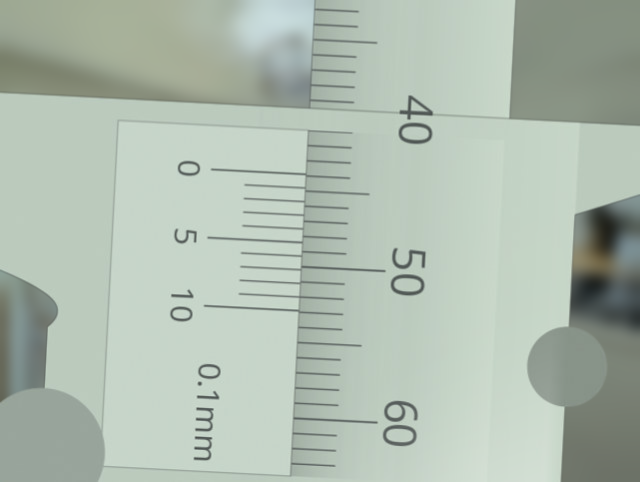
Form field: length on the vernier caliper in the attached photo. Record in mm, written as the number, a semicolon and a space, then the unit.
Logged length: 43.9; mm
